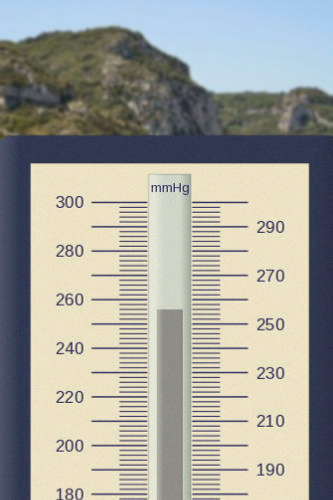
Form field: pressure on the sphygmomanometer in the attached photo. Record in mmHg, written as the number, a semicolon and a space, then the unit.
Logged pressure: 256; mmHg
